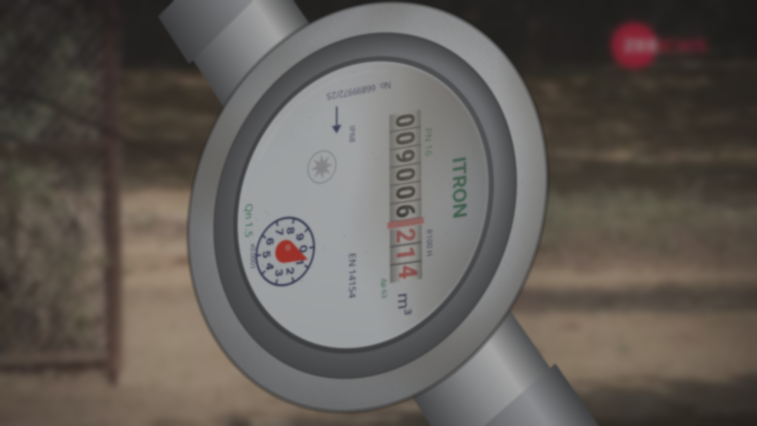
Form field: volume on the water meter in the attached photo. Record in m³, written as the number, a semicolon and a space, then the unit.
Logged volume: 9006.2140; m³
